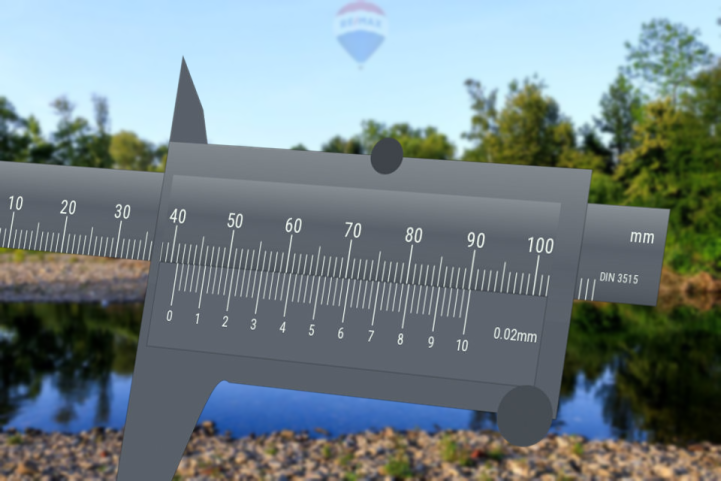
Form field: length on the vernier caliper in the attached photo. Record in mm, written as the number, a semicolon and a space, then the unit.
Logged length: 41.2; mm
